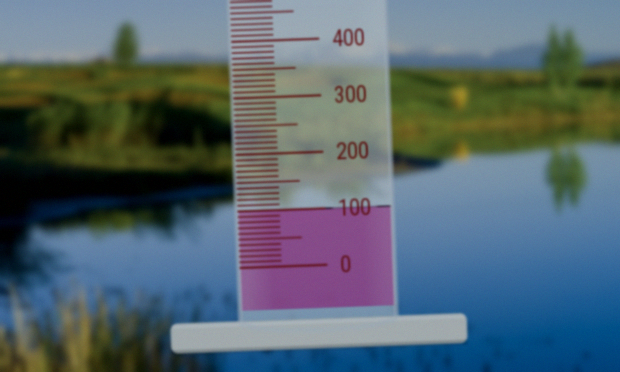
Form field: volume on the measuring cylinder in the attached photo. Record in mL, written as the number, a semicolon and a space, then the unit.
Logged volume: 100; mL
